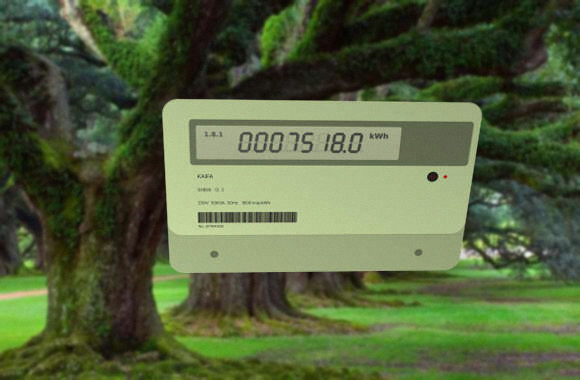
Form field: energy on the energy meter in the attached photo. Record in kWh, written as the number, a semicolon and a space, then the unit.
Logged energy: 7518.0; kWh
